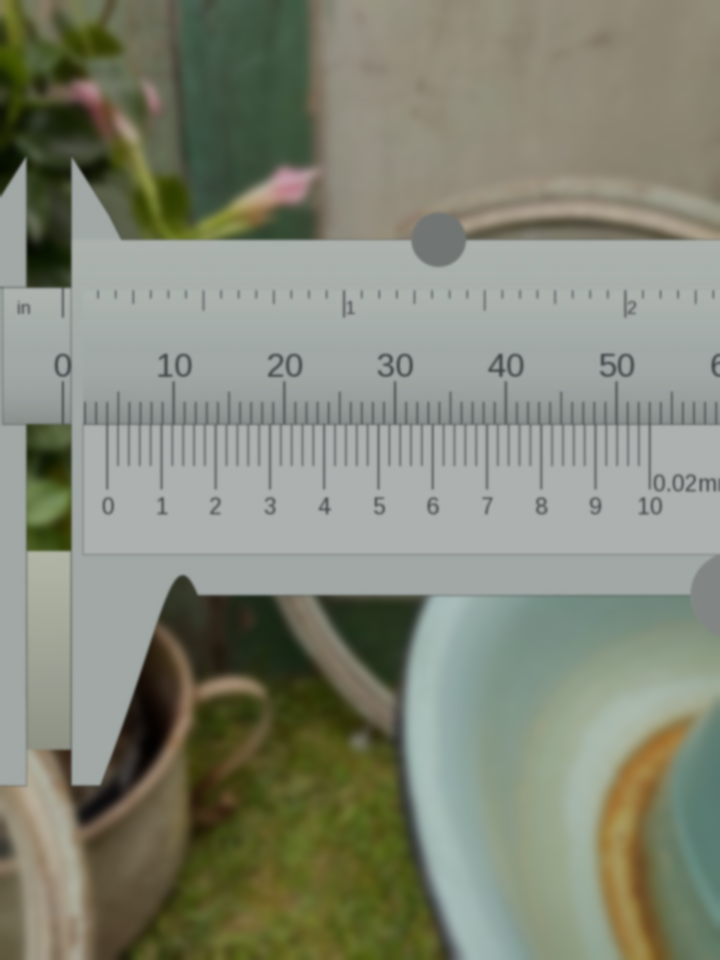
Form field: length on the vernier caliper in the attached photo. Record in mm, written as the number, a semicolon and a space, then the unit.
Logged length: 4.0; mm
